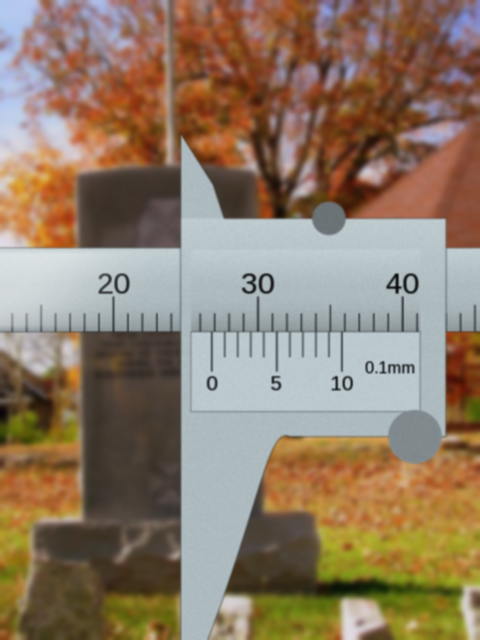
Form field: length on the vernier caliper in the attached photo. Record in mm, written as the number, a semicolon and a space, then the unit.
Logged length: 26.8; mm
